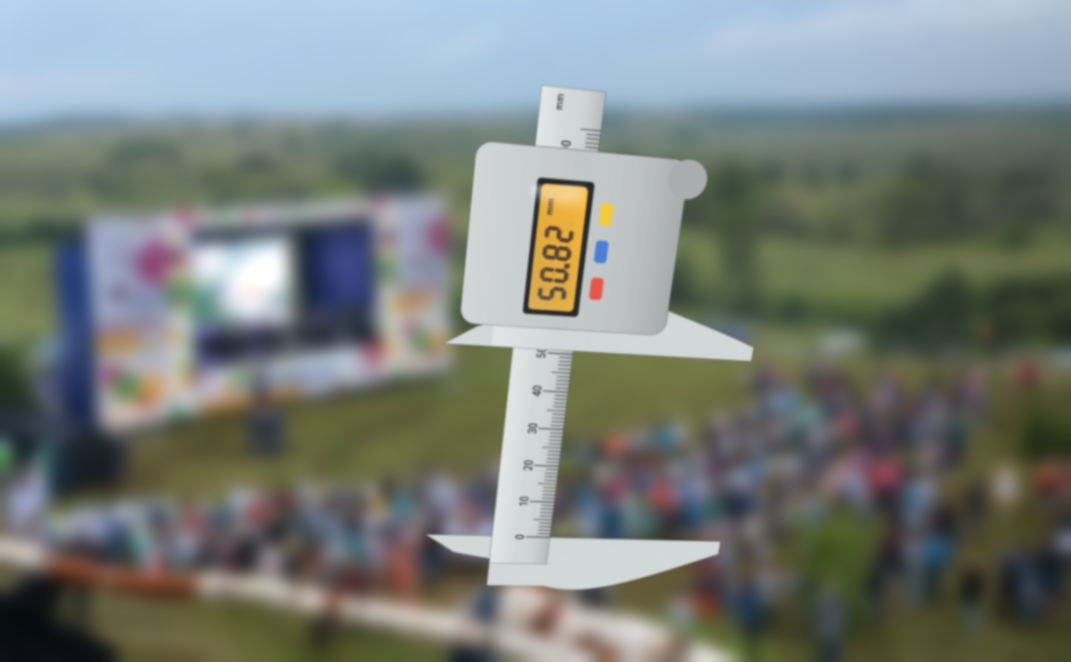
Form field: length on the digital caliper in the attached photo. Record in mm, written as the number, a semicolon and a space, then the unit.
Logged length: 50.82; mm
